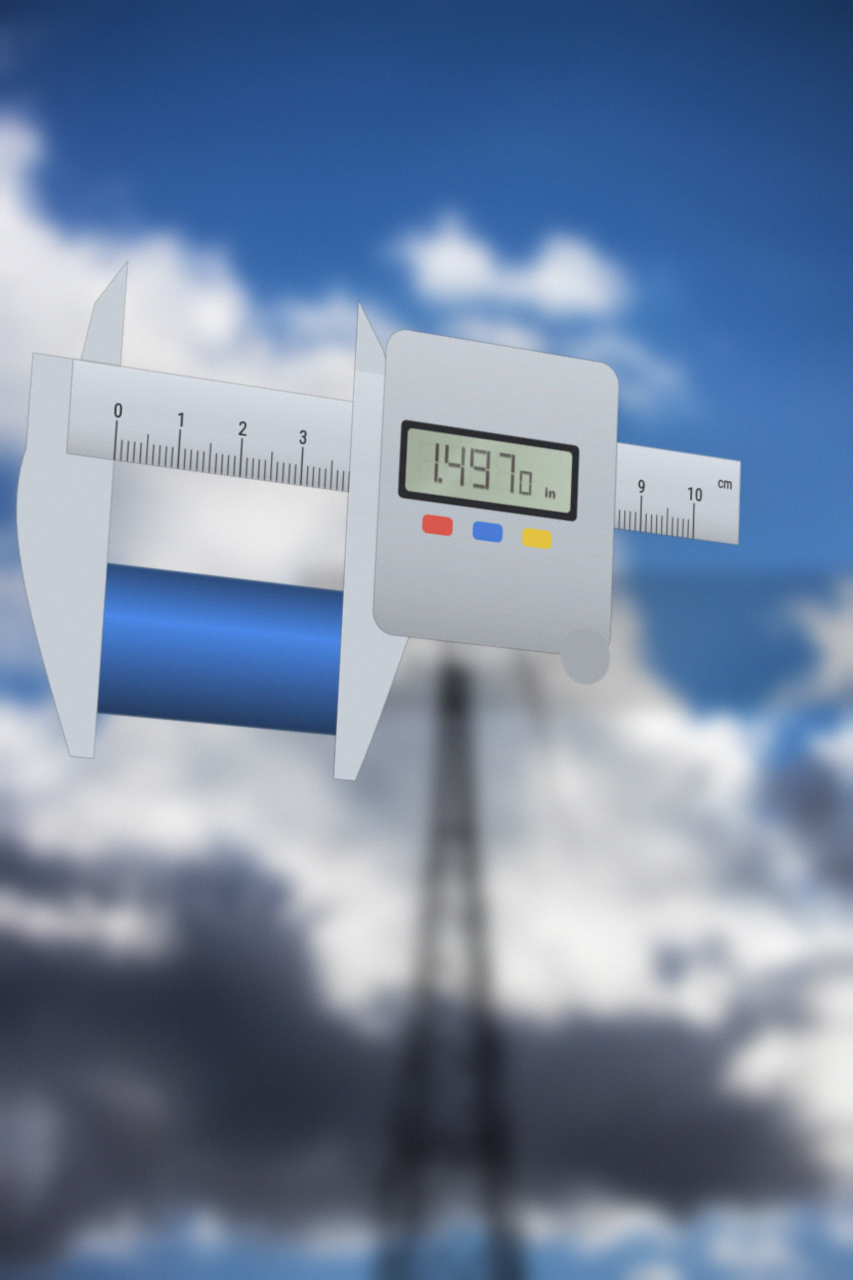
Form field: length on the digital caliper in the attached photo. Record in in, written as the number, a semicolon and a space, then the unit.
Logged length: 1.4970; in
